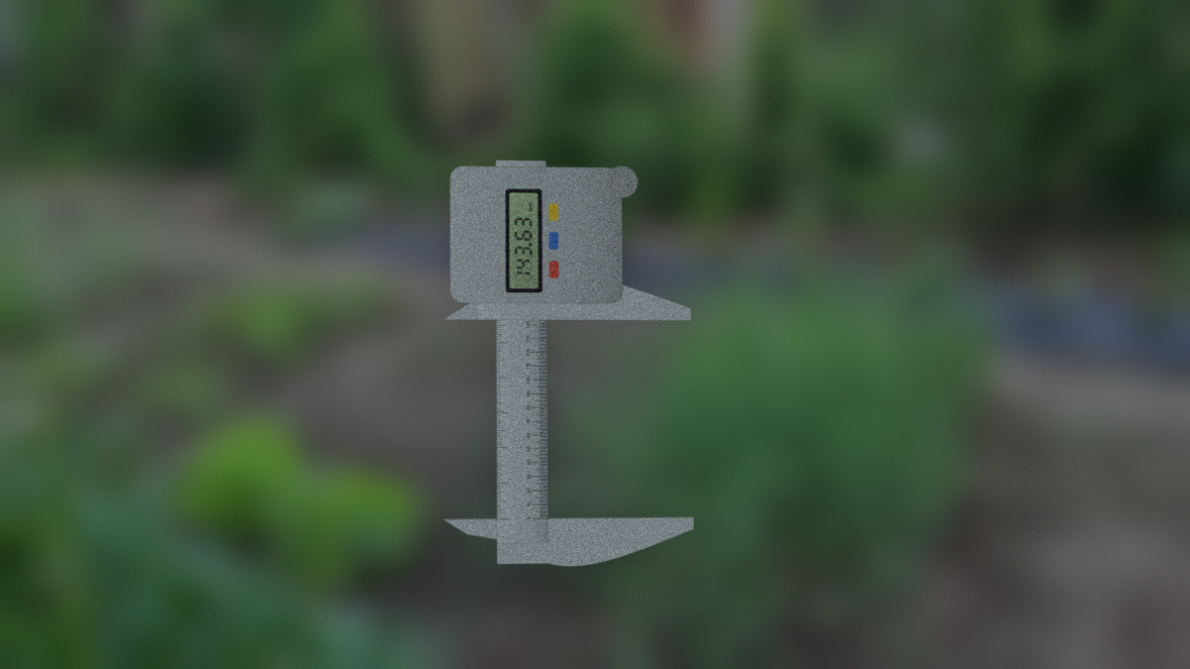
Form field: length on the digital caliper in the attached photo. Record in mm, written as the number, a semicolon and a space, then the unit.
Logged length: 143.63; mm
